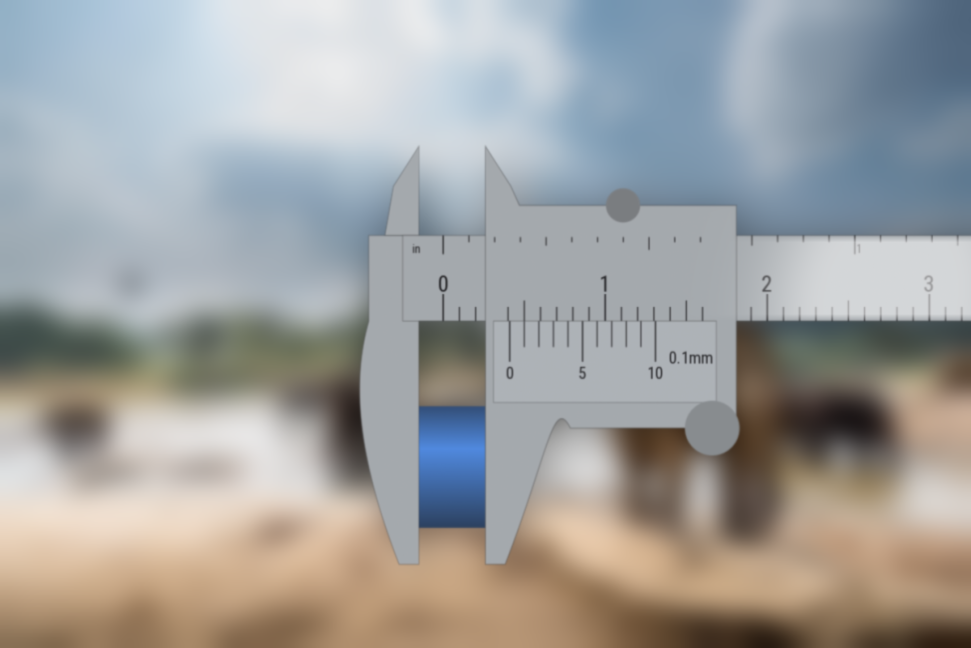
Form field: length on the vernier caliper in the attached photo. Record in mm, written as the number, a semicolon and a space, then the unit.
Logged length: 4.1; mm
